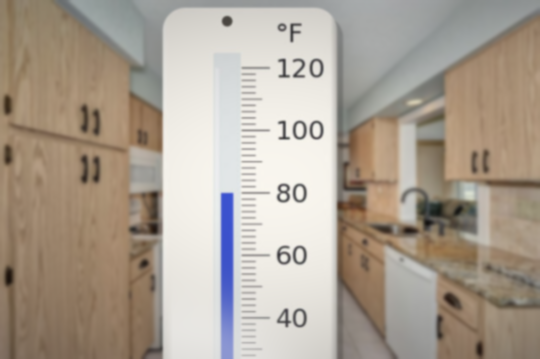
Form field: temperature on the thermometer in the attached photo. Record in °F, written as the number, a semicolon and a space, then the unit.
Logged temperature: 80; °F
